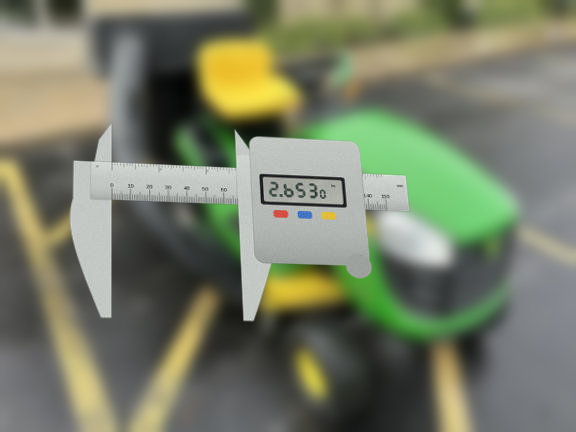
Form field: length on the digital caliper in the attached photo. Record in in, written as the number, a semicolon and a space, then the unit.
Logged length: 2.6530; in
